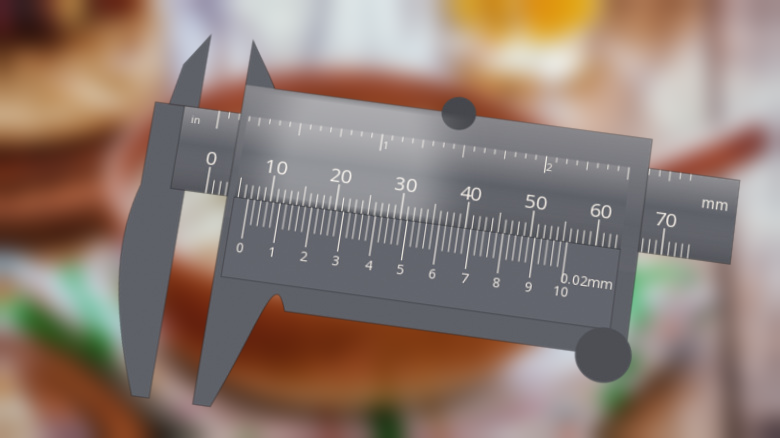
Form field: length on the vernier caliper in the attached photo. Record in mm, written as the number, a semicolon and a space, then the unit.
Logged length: 6.6; mm
